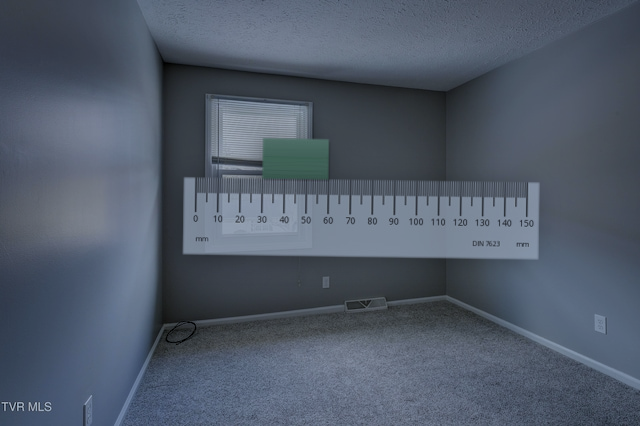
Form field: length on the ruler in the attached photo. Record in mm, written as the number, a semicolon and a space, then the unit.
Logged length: 30; mm
